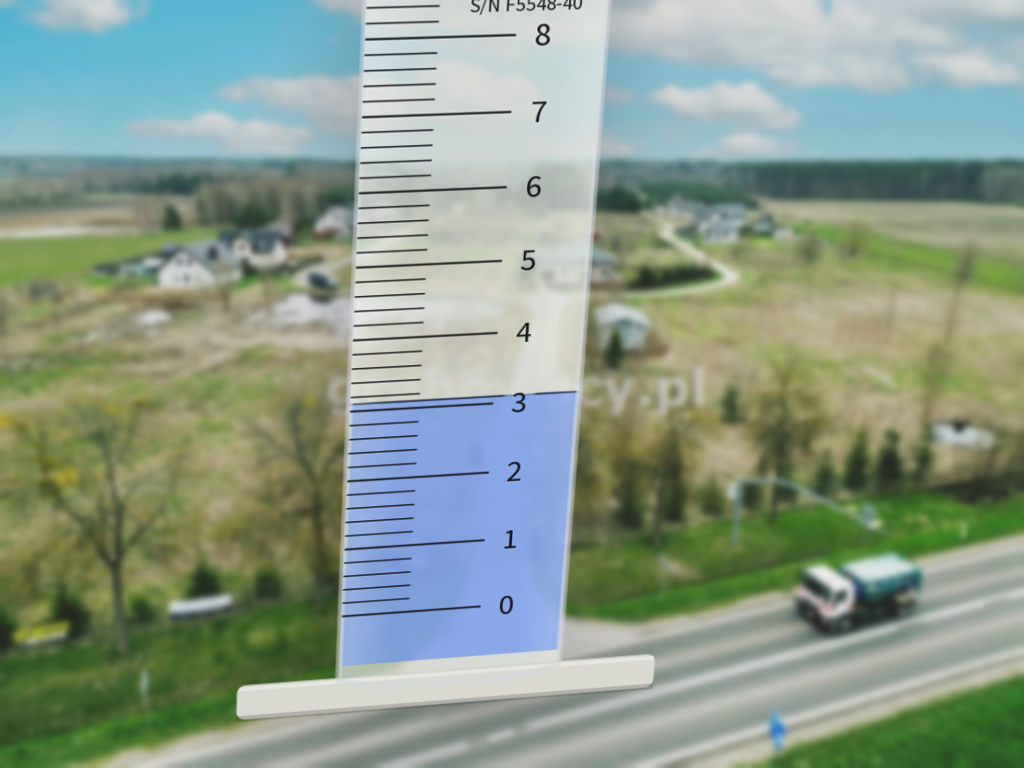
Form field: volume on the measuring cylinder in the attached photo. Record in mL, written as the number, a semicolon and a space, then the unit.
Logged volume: 3.1; mL
